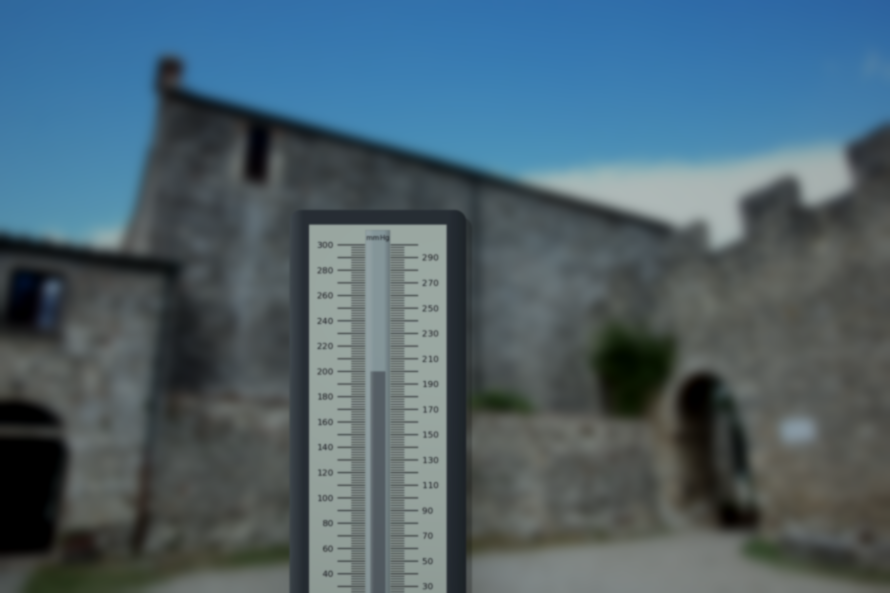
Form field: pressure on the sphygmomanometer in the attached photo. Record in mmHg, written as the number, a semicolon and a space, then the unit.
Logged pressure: 200; mmHg
